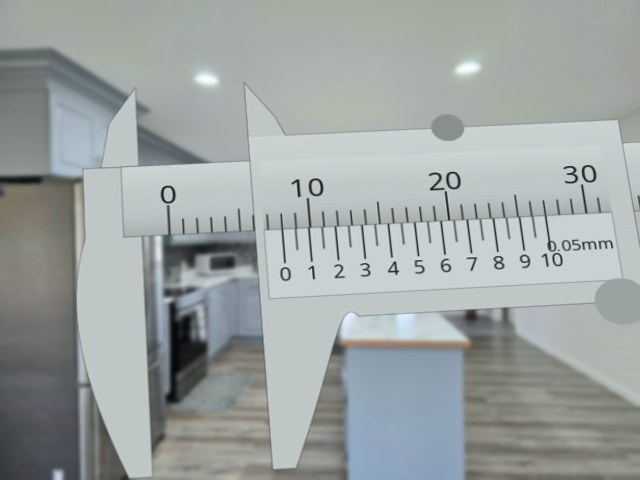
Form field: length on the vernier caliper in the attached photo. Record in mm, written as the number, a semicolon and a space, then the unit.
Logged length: 8.0; mm
